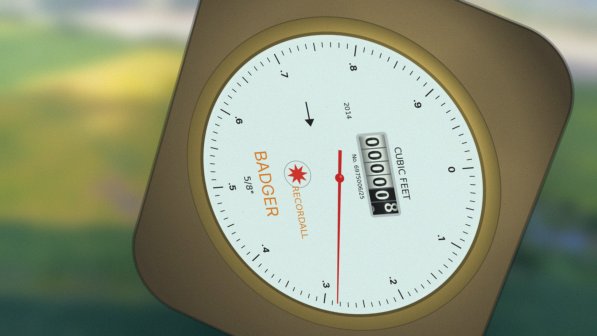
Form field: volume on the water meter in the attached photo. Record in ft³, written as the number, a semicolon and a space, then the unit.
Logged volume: 8.28; ft³
